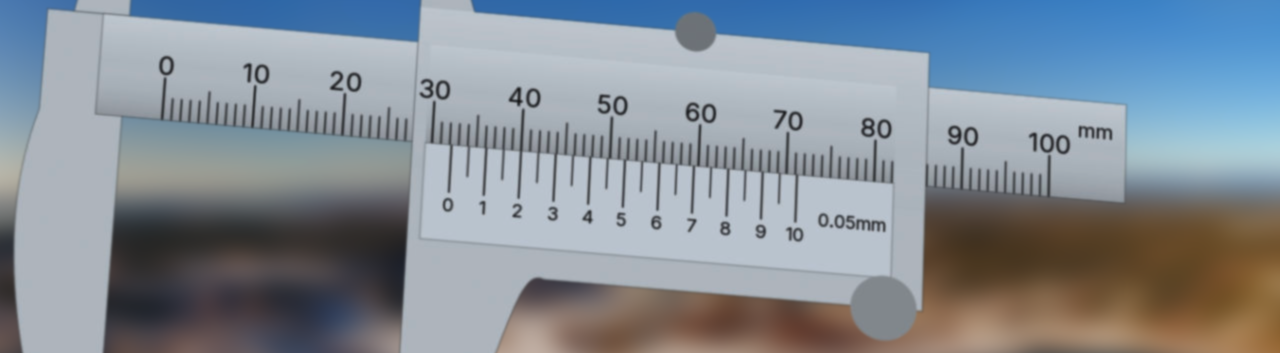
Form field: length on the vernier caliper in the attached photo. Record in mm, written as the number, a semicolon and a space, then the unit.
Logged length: 32.2; mm
